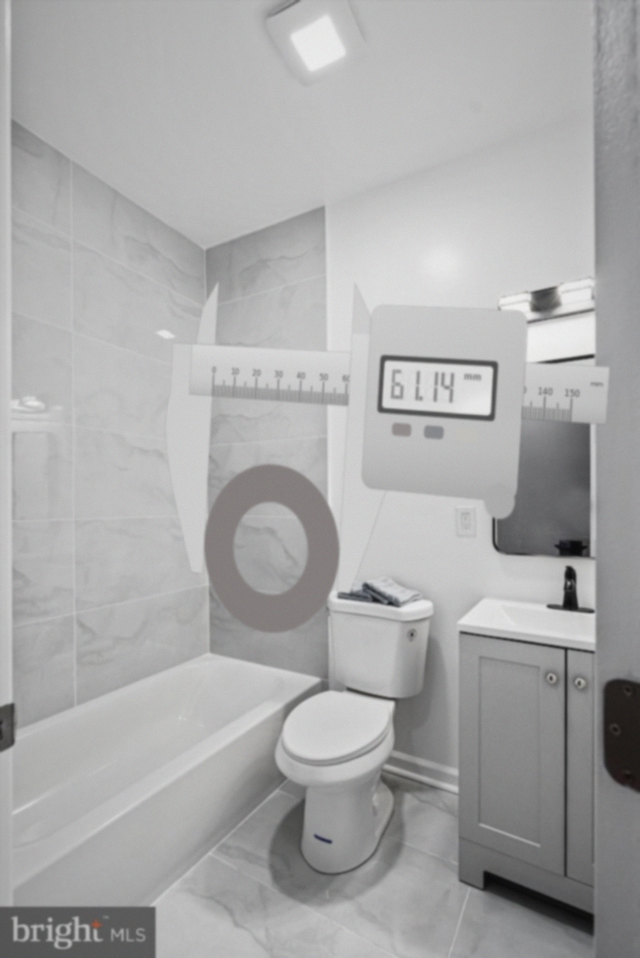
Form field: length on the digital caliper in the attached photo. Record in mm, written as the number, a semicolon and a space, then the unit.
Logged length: 61.14; mm
